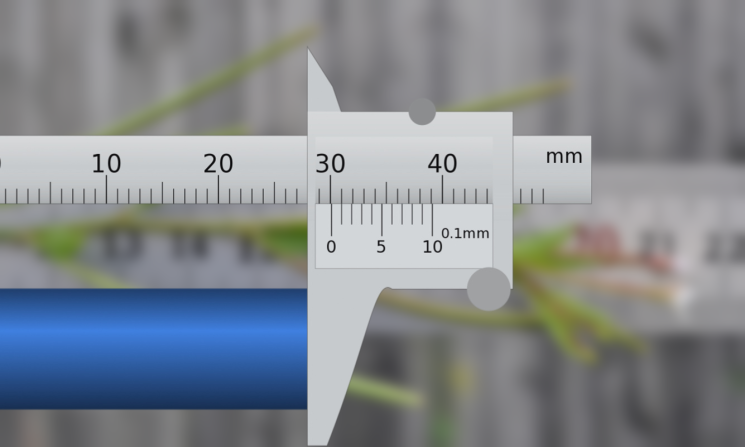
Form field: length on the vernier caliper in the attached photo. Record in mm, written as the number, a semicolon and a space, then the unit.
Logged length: 30.1; mm
